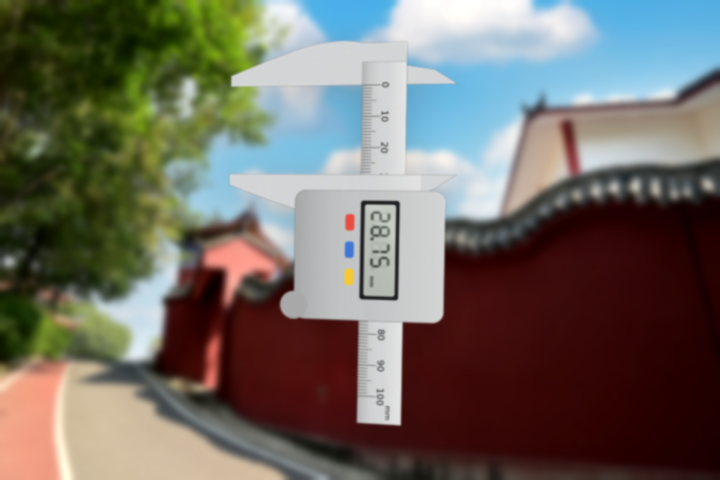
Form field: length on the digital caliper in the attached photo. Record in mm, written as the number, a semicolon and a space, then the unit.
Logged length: 28.75; mm
